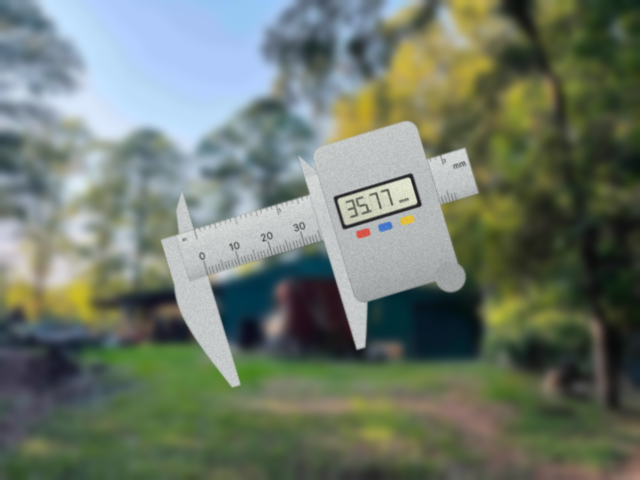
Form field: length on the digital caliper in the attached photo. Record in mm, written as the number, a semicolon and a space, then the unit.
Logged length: 35.77; mm
